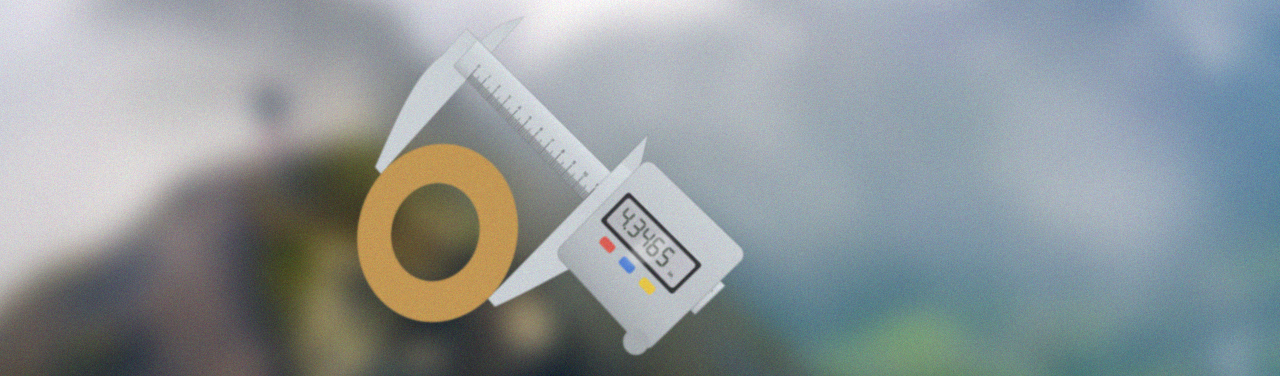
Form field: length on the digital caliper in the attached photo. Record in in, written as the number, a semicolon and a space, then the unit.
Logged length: 4.3465; in
